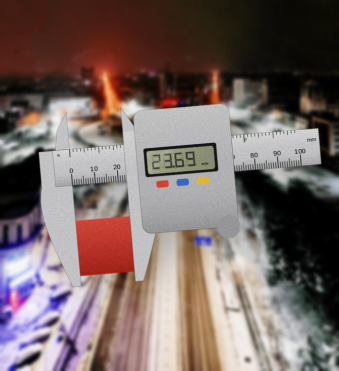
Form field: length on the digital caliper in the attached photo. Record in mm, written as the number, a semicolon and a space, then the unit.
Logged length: 23.69; mm
